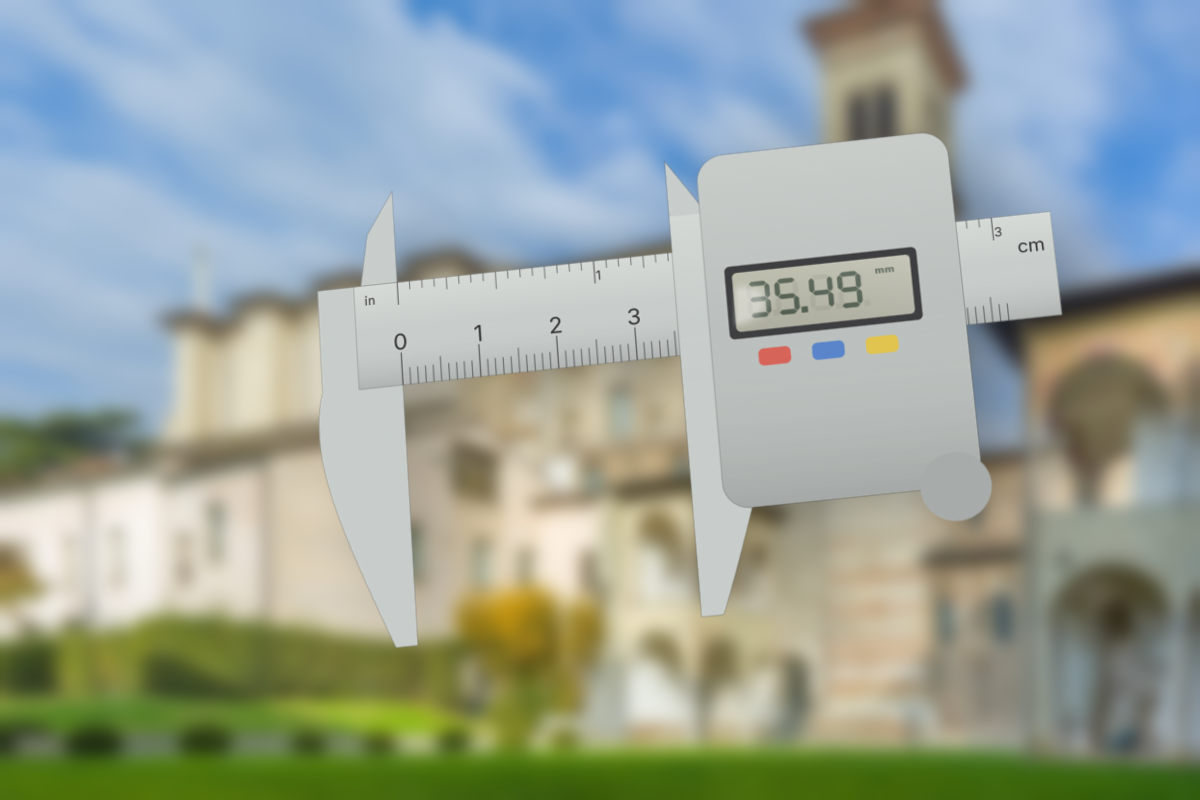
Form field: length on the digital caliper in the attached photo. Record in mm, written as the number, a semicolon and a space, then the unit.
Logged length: 35.49; mm
